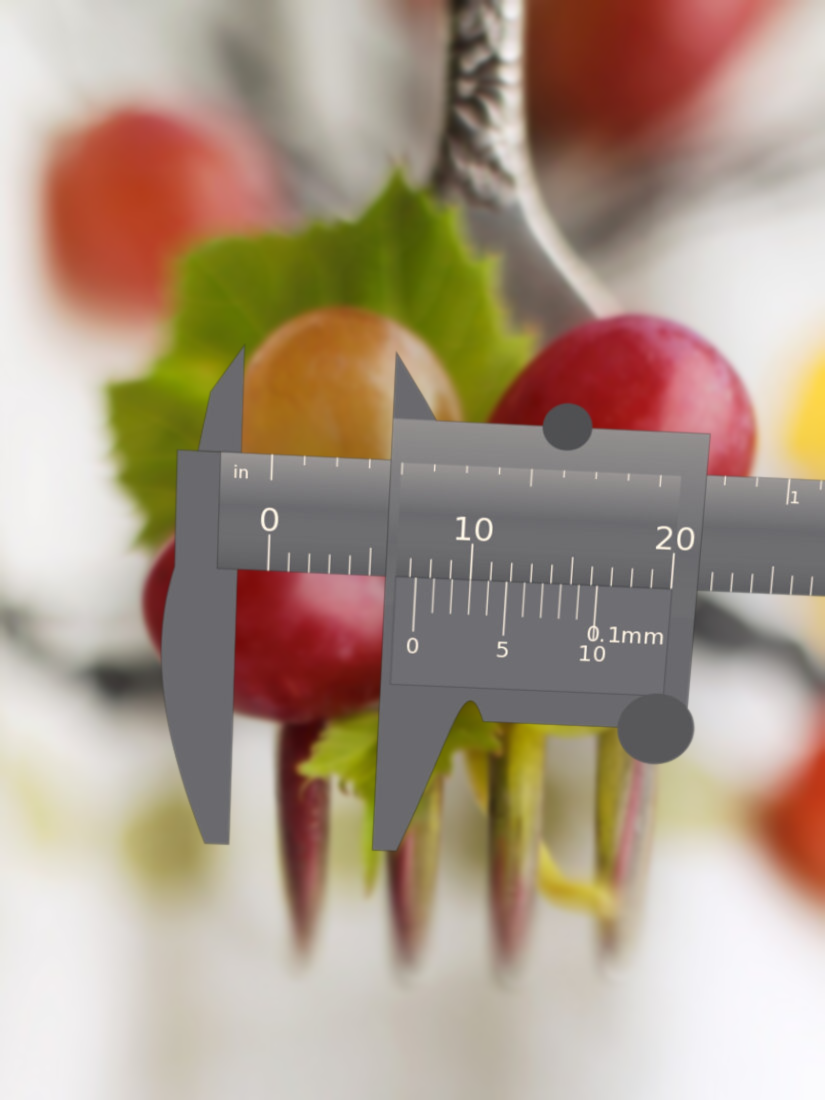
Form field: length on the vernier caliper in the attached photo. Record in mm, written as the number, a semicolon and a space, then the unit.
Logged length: 7.3; mm
